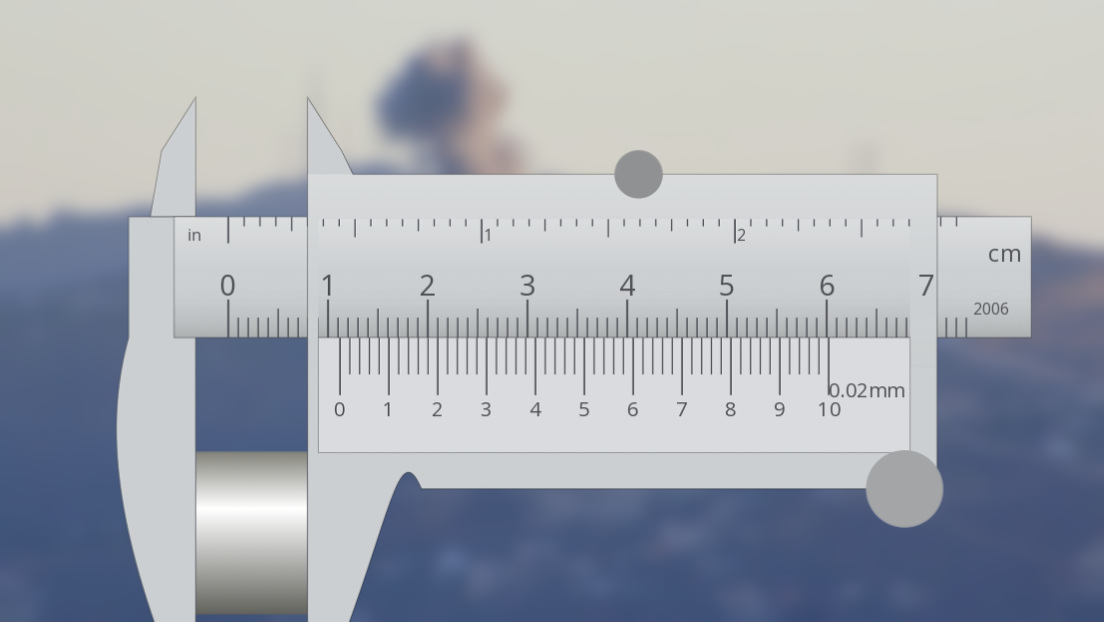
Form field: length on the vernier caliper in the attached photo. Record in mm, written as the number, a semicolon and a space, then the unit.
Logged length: 11.2; mm
